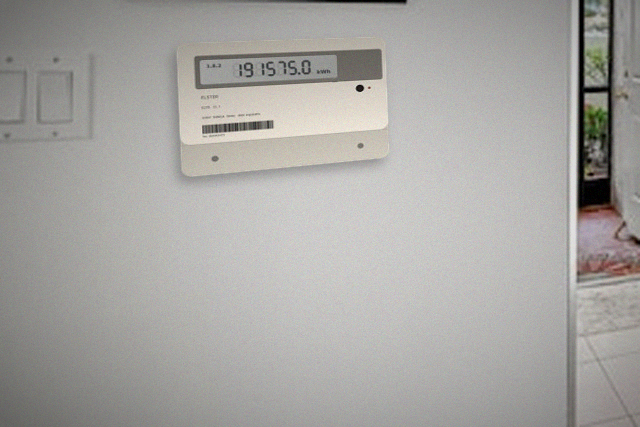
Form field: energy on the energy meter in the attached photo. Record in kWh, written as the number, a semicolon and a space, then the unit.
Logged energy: 191575.0; kWh
